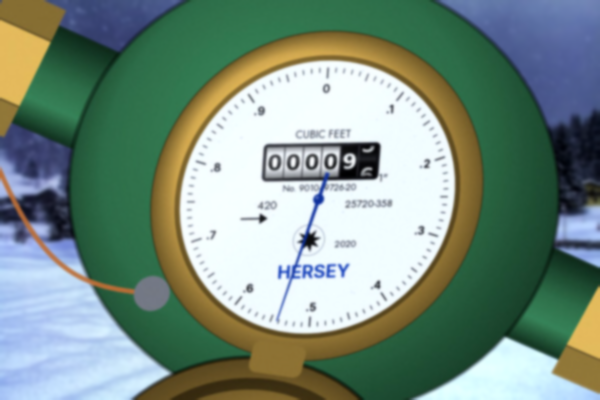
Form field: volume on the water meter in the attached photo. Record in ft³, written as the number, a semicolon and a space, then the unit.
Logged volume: 95.54; ft³
